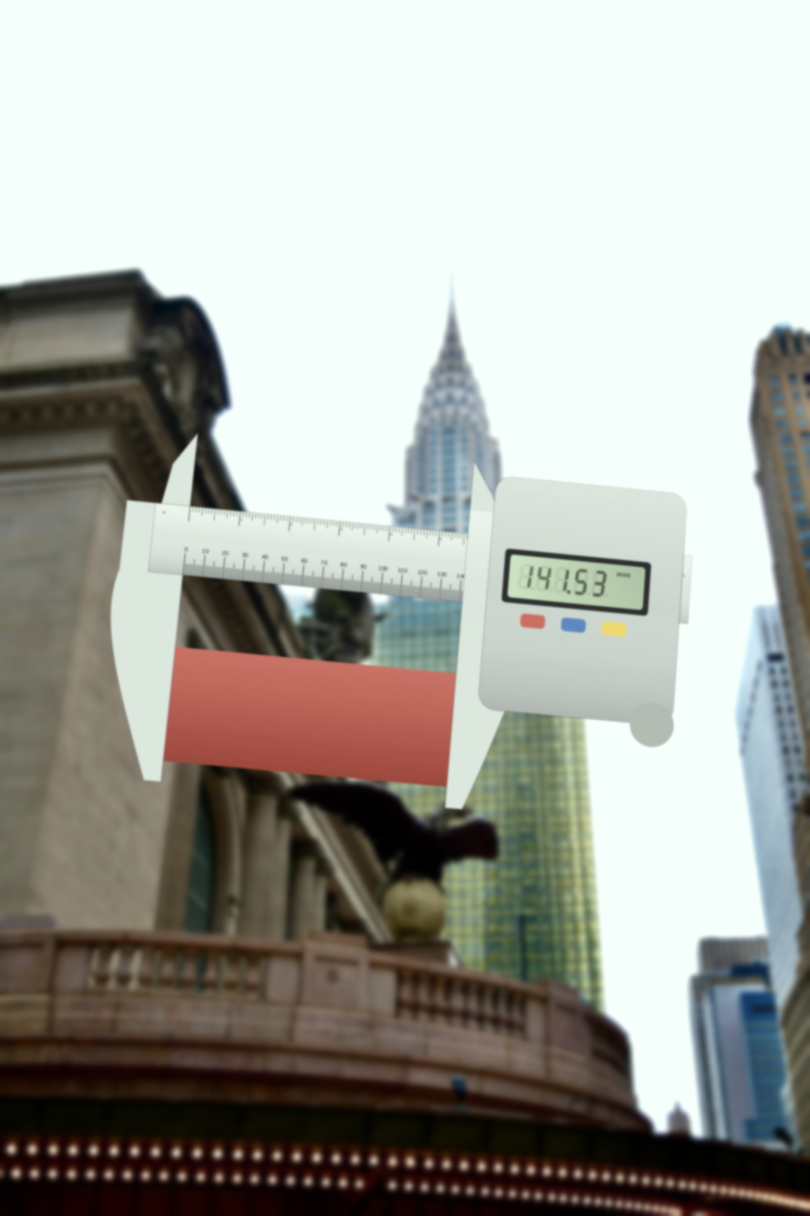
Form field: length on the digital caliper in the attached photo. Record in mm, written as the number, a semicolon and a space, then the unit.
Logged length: 141.53; mm
